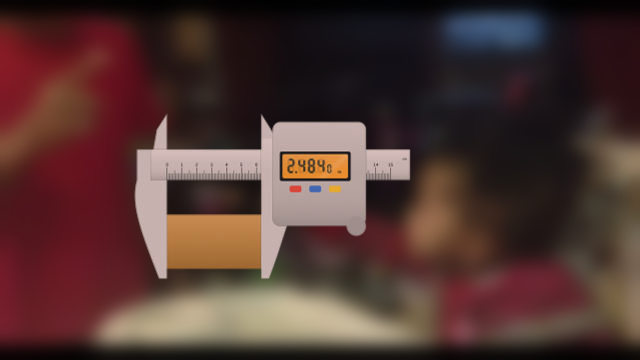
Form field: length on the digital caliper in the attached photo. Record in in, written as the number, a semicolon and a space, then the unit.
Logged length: 2.4840; in
